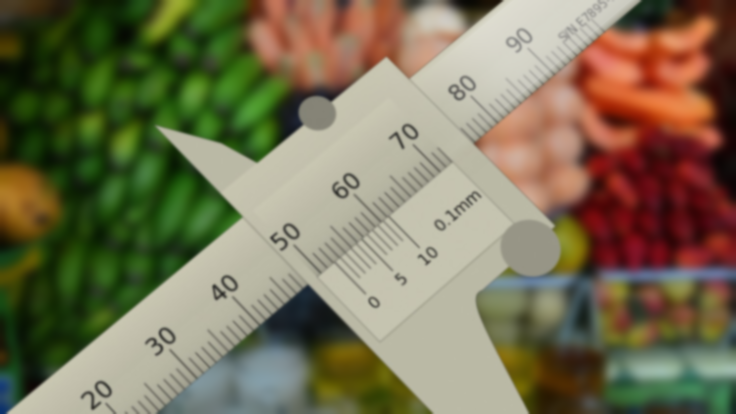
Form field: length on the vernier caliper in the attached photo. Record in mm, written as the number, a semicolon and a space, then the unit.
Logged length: 52.2; mm
